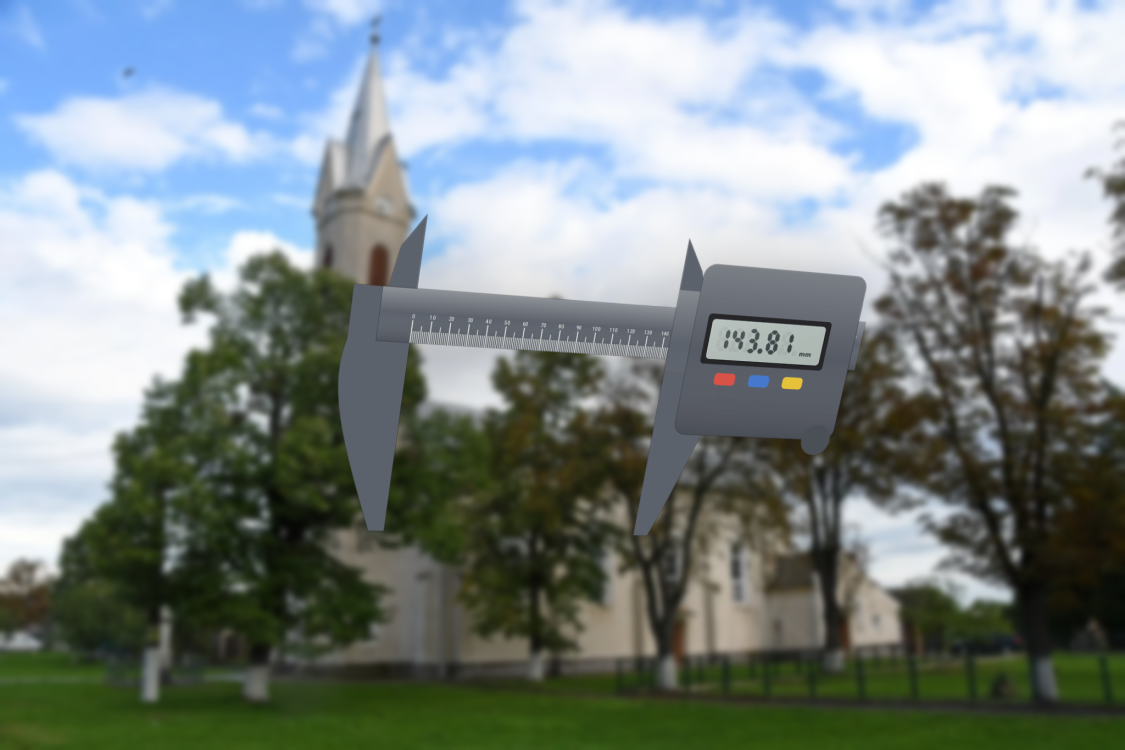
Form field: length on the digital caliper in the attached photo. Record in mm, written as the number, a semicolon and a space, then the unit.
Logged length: 143.81; mm
